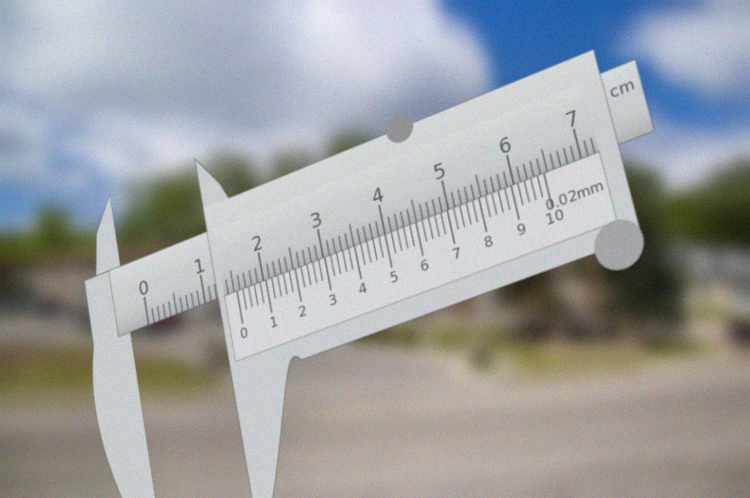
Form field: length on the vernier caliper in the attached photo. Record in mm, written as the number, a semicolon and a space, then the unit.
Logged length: 15.5; mm
